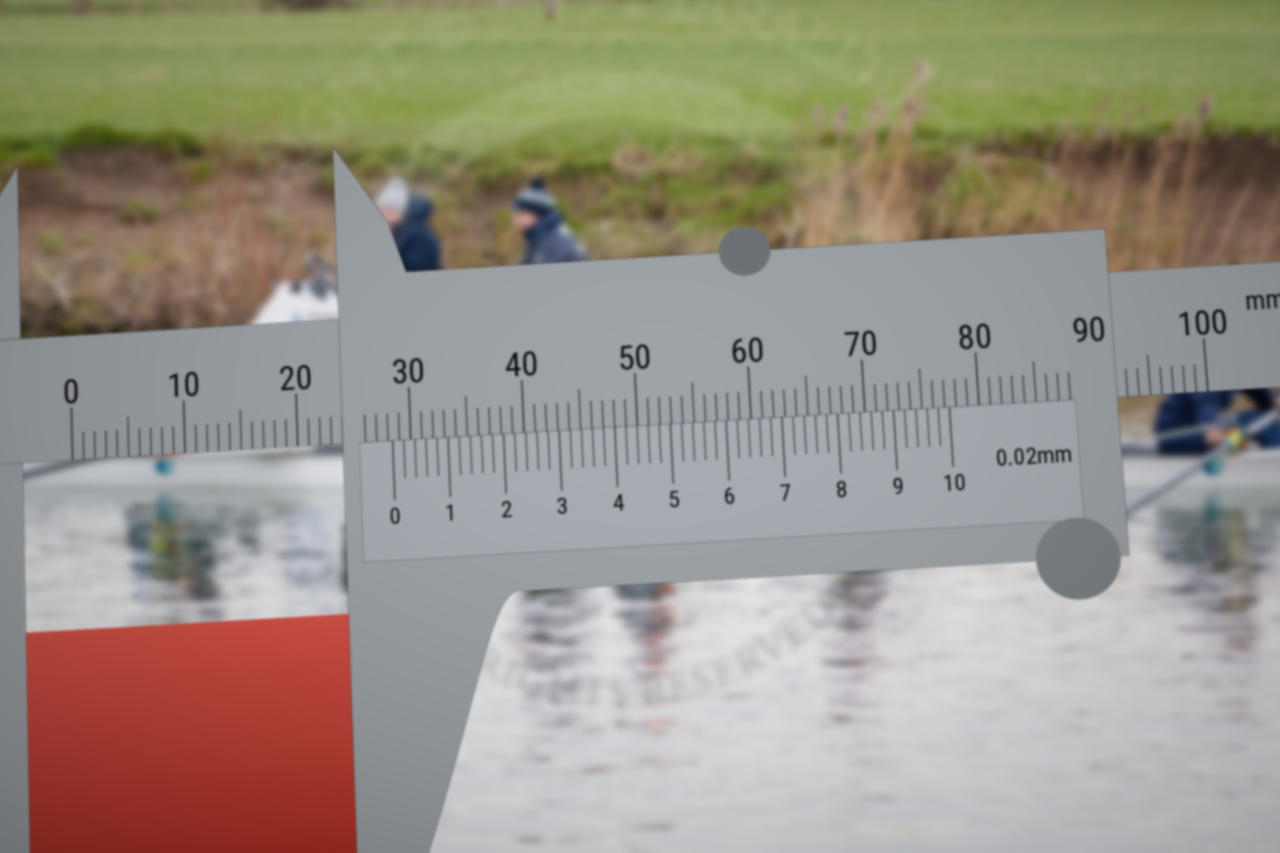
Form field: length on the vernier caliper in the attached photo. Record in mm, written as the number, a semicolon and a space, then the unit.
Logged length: 28.4; mm
